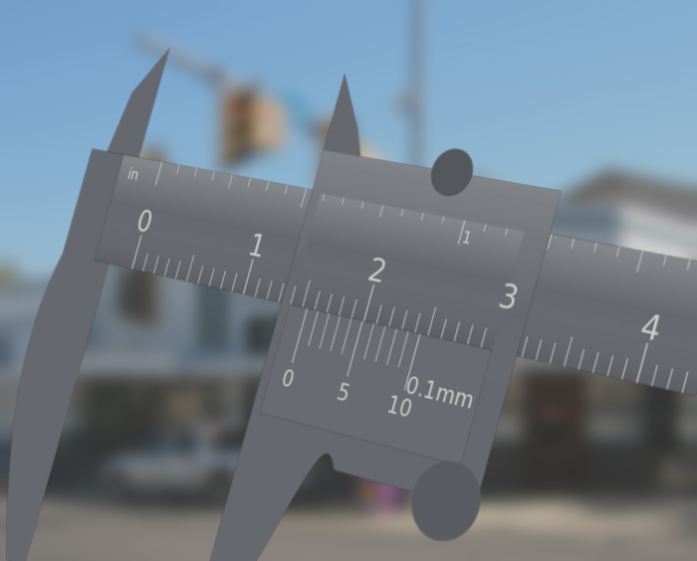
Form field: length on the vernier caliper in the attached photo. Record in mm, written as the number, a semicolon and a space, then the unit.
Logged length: 15.4; mm
